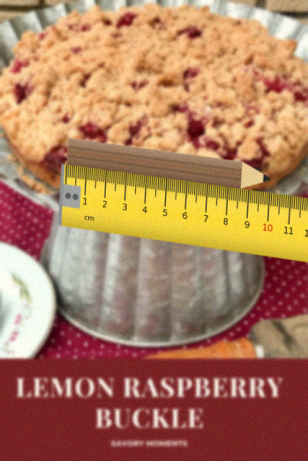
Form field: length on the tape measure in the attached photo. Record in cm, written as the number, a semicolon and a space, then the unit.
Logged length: 10; cm
